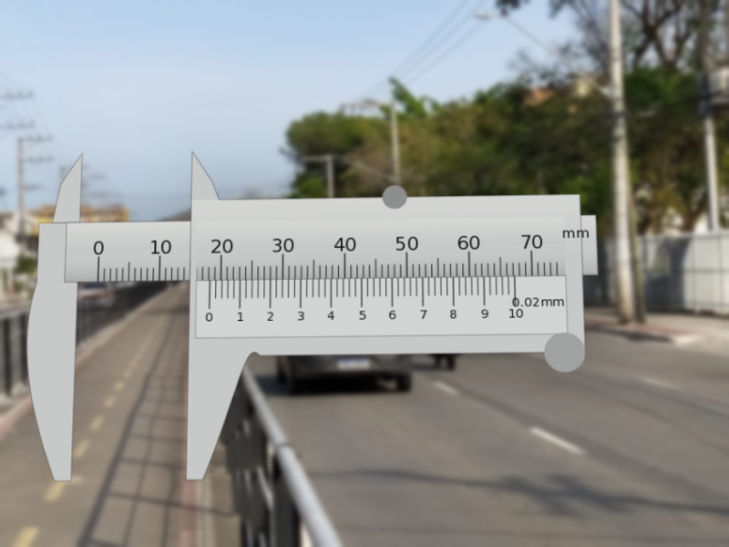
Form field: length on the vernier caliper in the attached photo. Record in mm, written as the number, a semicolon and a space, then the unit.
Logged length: 18.2; mm
